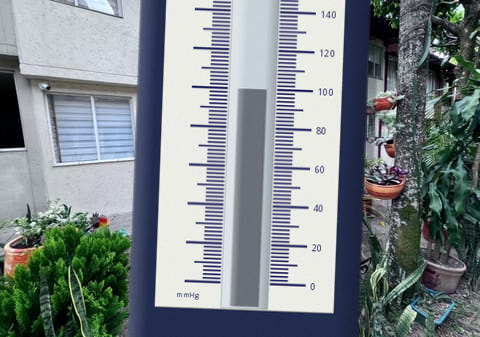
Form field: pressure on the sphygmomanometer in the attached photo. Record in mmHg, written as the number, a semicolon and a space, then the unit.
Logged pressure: 100; mmHg
